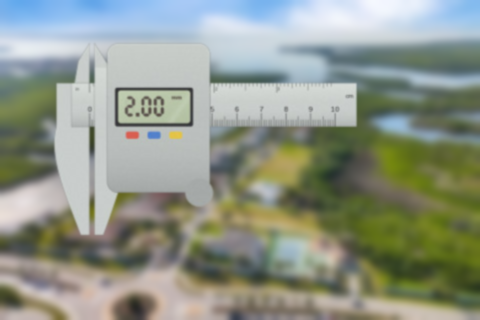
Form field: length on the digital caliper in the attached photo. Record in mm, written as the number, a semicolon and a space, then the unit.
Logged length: 2.00; mm
